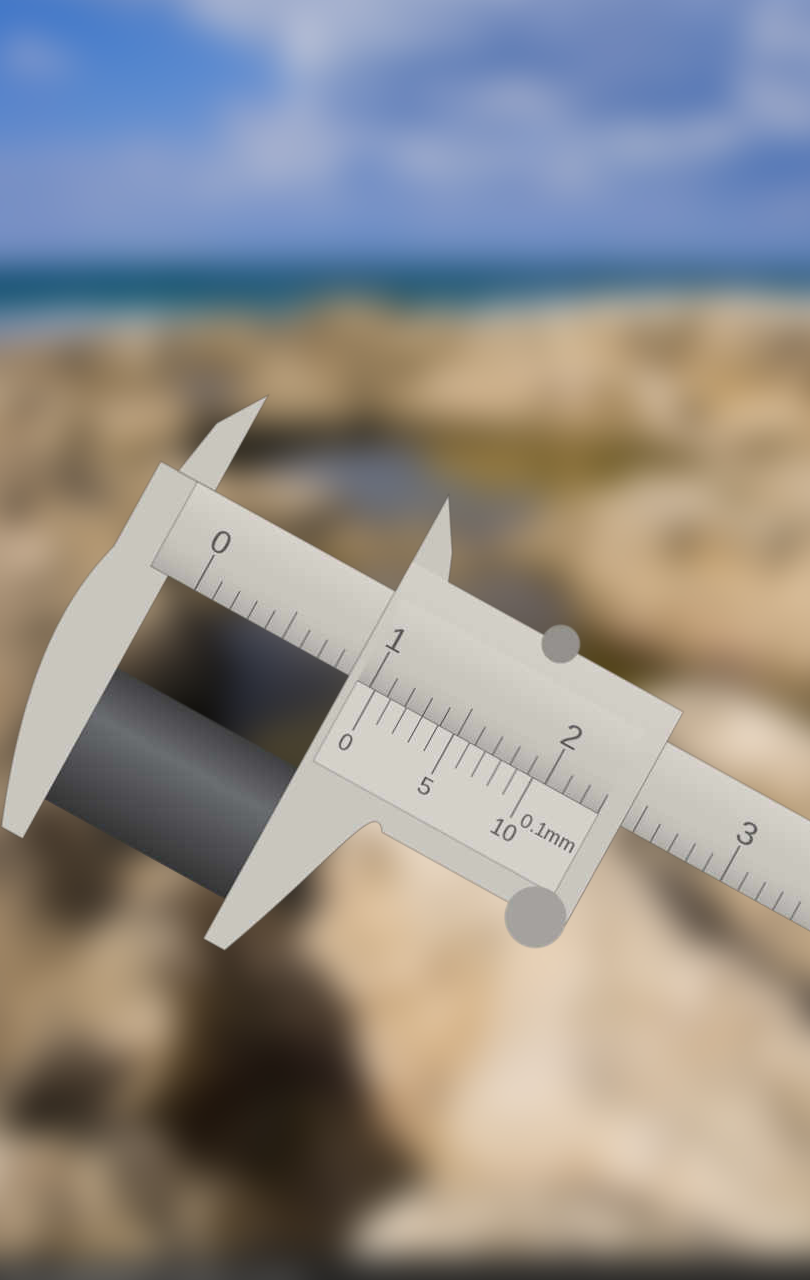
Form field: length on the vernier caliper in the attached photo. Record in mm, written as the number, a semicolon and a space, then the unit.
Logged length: 10.3; mm
